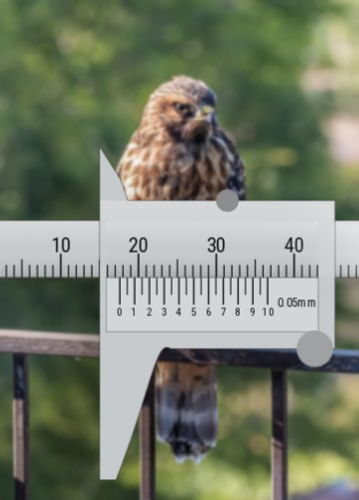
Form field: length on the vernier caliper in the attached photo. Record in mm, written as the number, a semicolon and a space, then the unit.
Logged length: 17.6; mm
